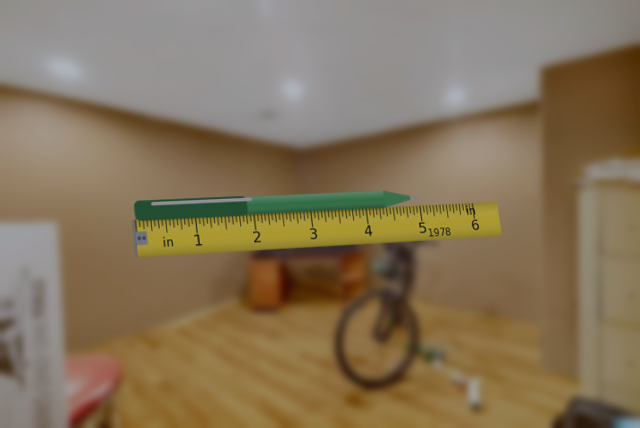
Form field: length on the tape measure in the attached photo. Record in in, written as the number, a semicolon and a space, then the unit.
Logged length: 5; in
